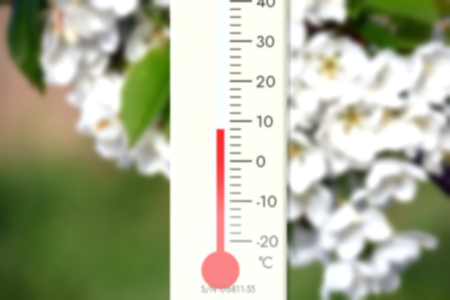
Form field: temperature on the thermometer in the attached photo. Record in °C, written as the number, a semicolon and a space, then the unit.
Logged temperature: 8; °C
